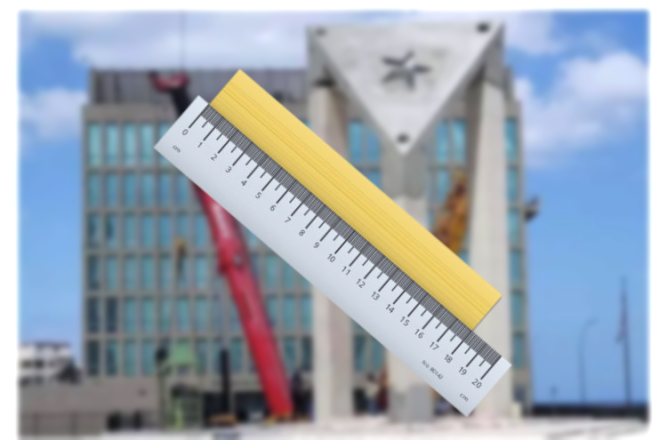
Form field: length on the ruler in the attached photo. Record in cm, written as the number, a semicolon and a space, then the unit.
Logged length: 18; cm
